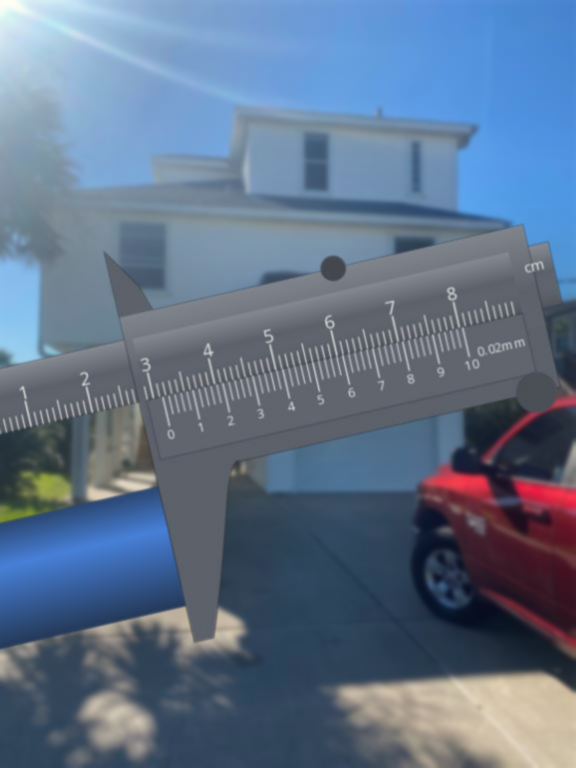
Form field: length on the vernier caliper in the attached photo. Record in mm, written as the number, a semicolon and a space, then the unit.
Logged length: 31.5; mm
